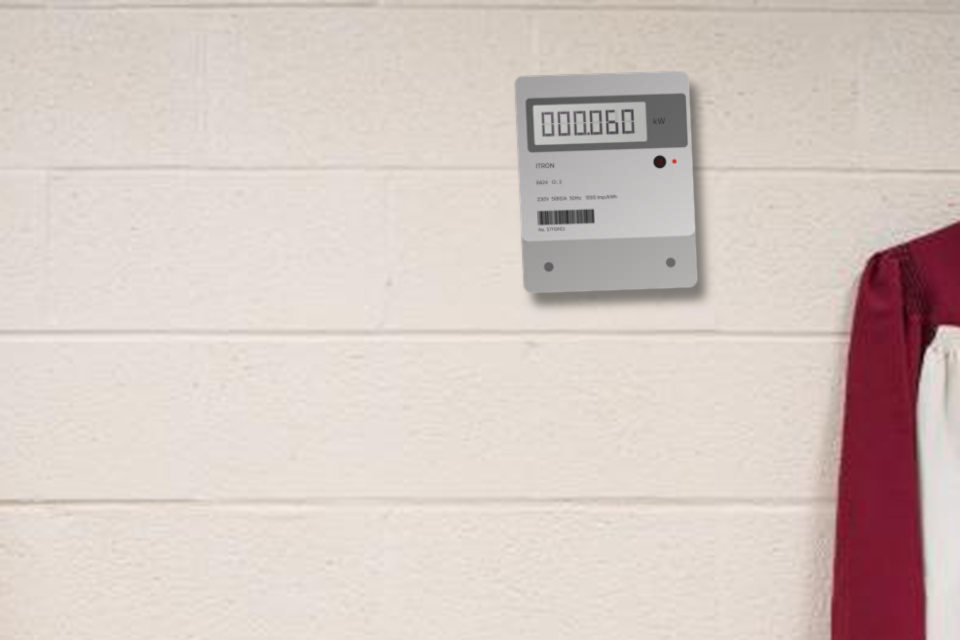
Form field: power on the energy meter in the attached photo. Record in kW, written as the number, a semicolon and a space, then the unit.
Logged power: 0.060; kW
